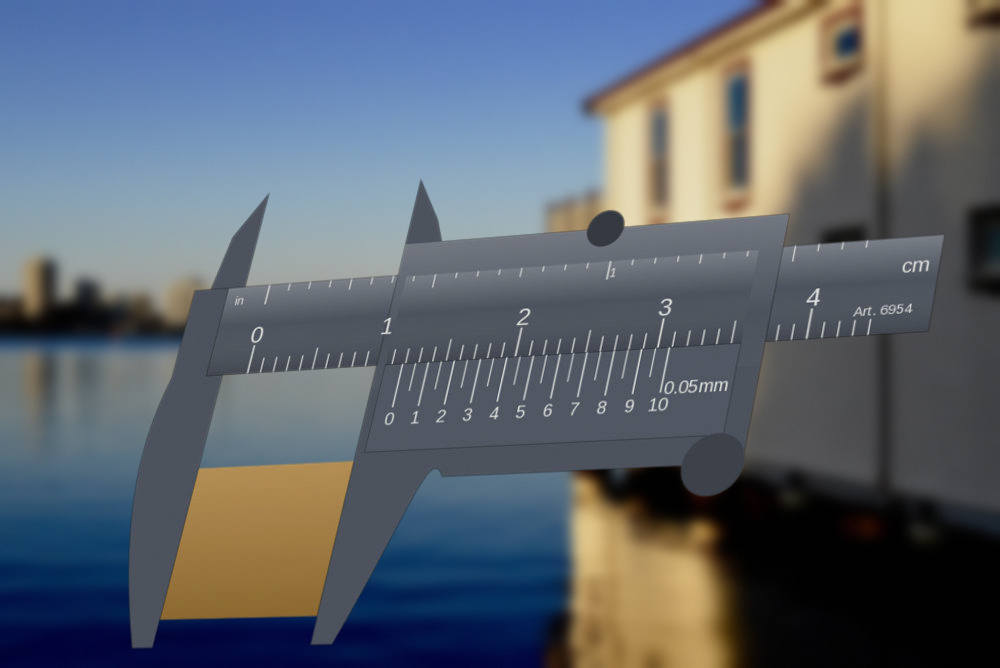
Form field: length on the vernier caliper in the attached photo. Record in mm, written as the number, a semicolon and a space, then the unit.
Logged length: 11.8; mm
